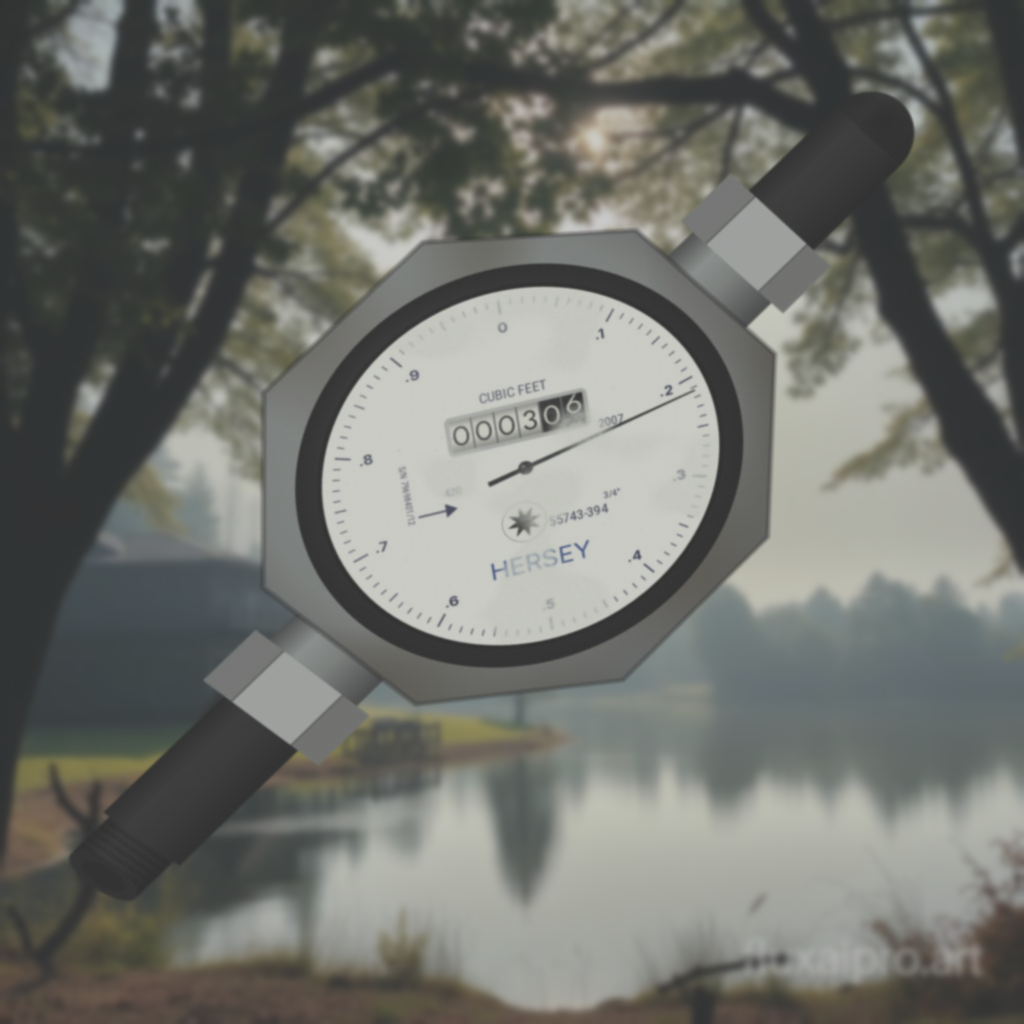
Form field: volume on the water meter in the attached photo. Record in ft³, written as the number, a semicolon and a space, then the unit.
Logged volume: 306.21; ft³
